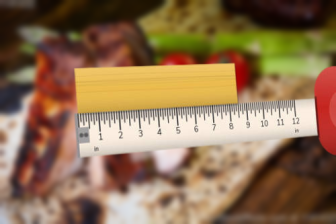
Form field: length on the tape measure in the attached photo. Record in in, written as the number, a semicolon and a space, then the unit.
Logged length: 8.5; in
